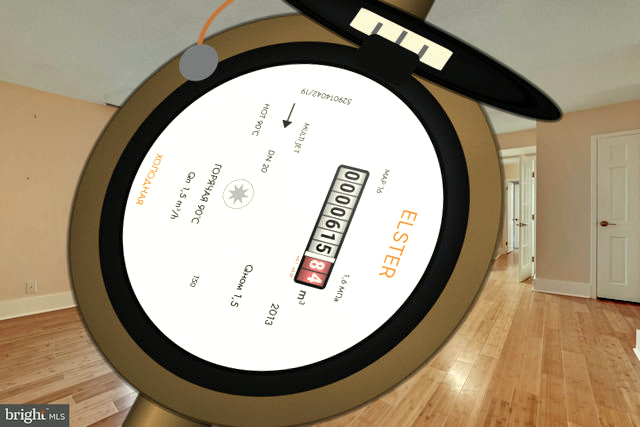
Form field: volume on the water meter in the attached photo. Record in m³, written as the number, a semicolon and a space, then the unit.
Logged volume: 615.84; m³
